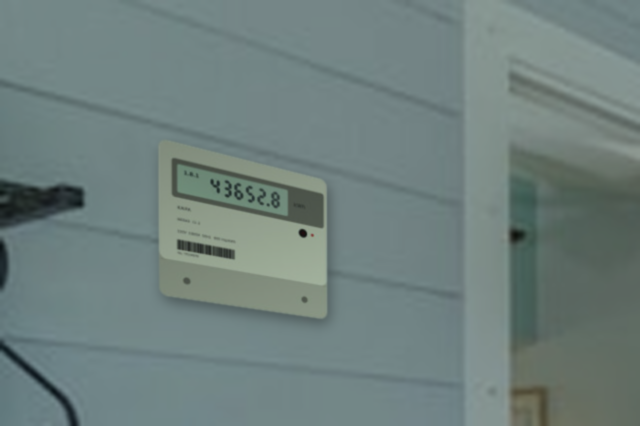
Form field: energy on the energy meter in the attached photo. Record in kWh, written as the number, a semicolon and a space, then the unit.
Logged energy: 43652.8; kWh
